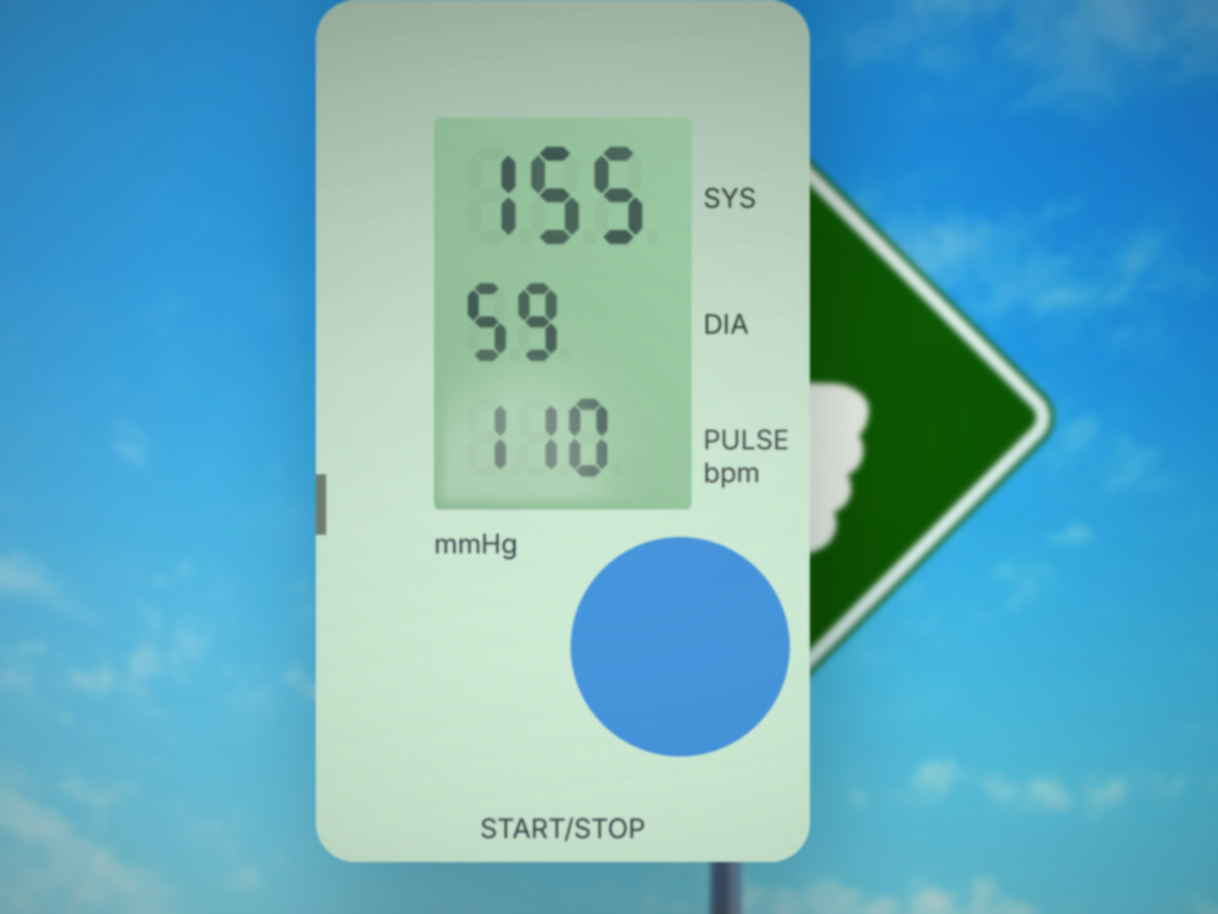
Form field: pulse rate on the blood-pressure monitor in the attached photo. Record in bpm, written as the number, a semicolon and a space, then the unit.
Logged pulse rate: 110; bpm
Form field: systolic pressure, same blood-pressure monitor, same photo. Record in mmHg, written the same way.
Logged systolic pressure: 155; mmHg
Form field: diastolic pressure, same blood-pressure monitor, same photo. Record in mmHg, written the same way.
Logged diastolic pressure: 59; mmHg
